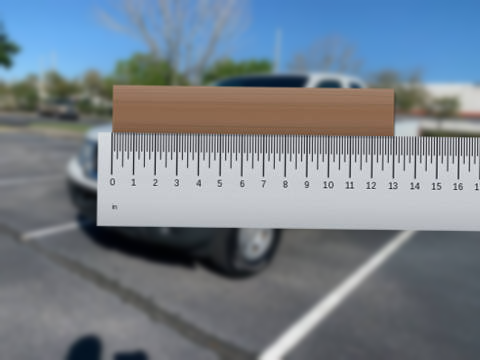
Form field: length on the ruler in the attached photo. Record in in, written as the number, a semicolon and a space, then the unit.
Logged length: 13; in
